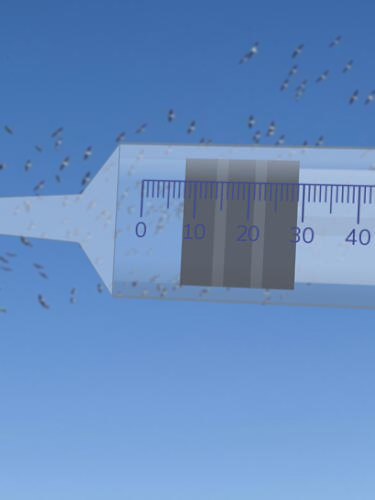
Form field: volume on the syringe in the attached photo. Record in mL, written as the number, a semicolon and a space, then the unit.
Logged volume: 8; mL
